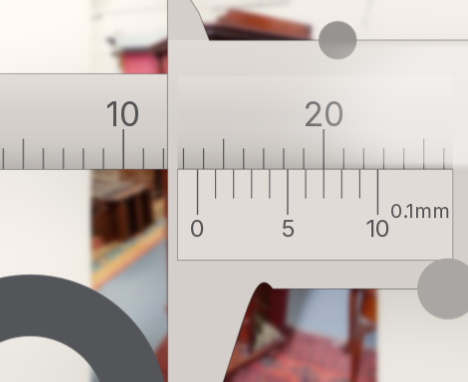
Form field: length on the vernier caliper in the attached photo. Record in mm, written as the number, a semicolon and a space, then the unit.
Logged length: 13.7; mm
